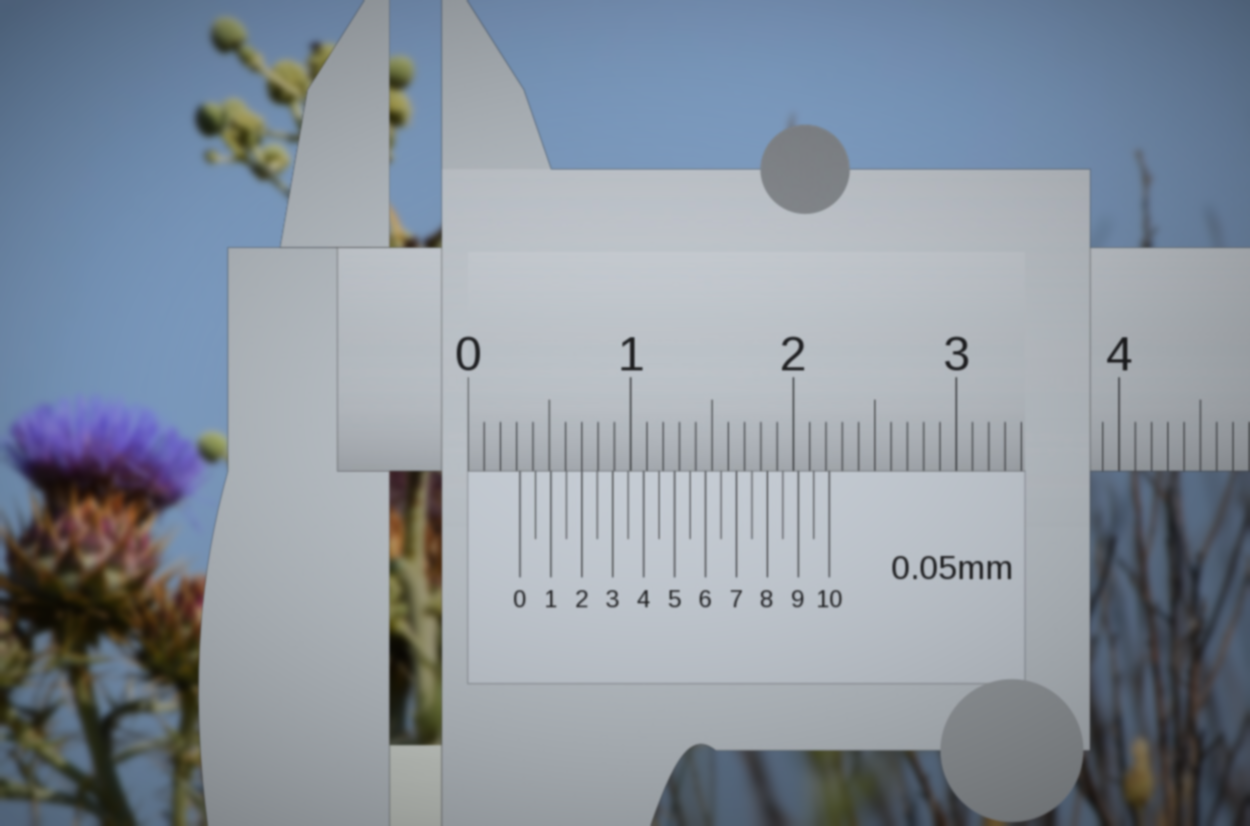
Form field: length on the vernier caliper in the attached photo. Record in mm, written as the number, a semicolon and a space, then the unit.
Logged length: 3.2; mm
